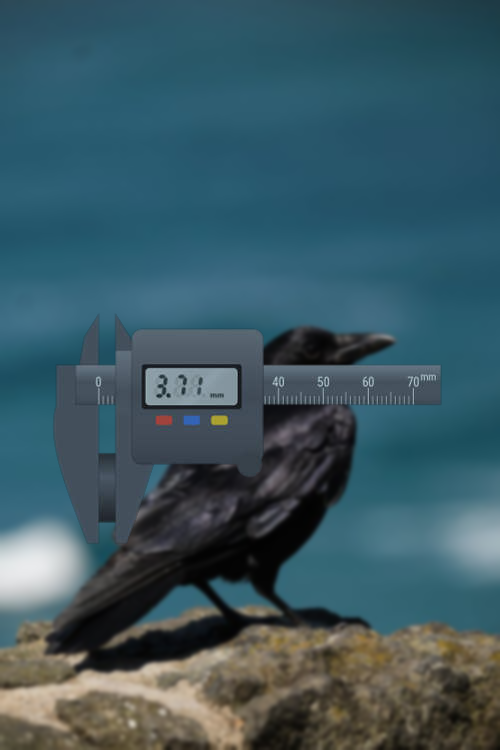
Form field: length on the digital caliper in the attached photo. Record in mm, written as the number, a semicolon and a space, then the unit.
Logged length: 3.71; mm
